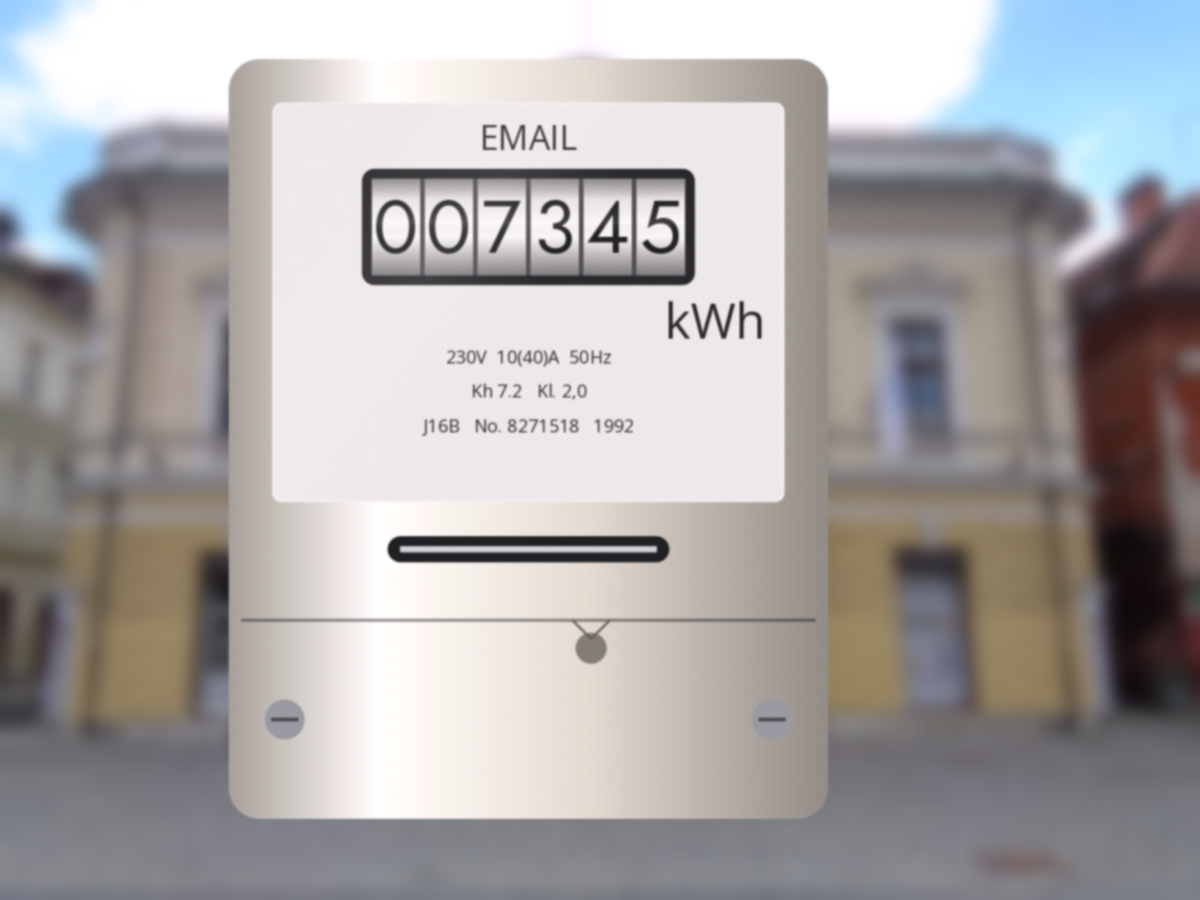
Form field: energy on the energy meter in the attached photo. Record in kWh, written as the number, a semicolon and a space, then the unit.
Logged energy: 7345; kWh
